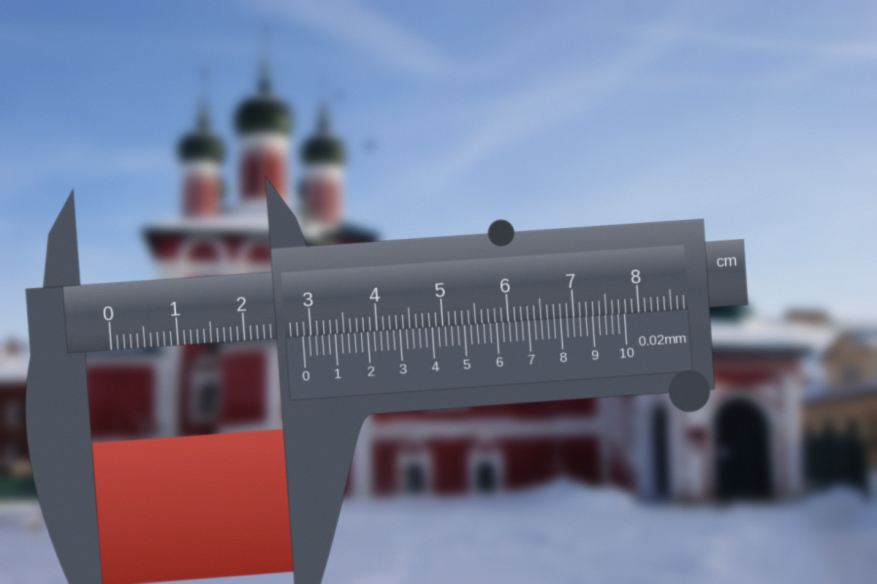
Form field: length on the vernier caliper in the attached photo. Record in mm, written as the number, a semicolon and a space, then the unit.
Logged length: 28.8; mm
